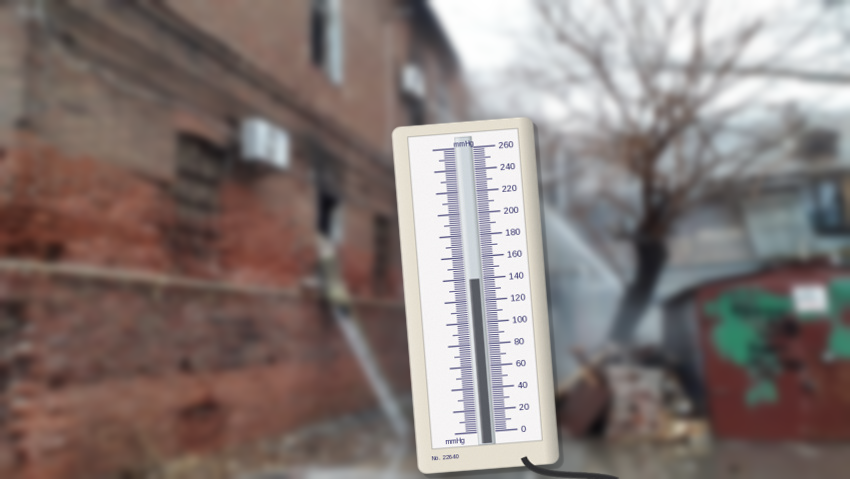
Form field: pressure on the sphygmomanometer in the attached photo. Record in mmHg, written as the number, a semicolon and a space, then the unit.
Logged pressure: 140; mmHg
